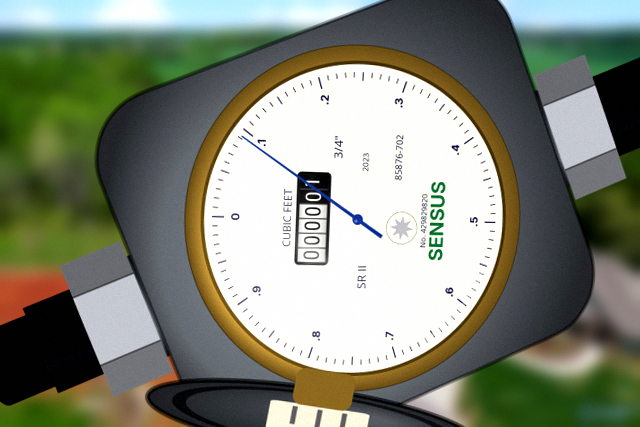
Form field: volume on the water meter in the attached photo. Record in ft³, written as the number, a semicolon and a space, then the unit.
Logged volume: 1.09; ft³
